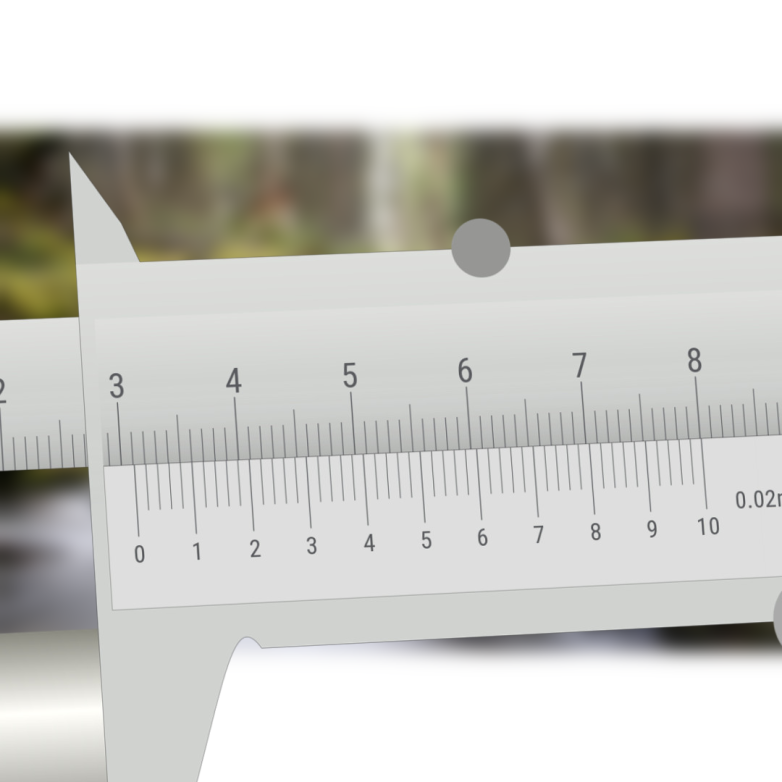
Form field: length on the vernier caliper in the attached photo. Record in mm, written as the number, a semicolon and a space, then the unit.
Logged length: 31.1; mm
